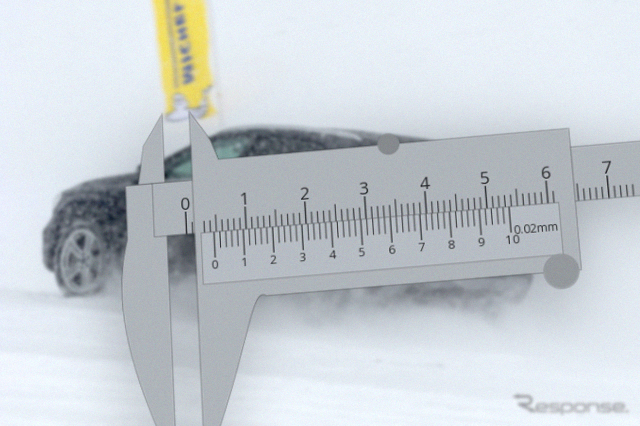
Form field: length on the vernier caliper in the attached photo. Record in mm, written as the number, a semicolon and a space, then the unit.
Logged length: 4.6; mm
